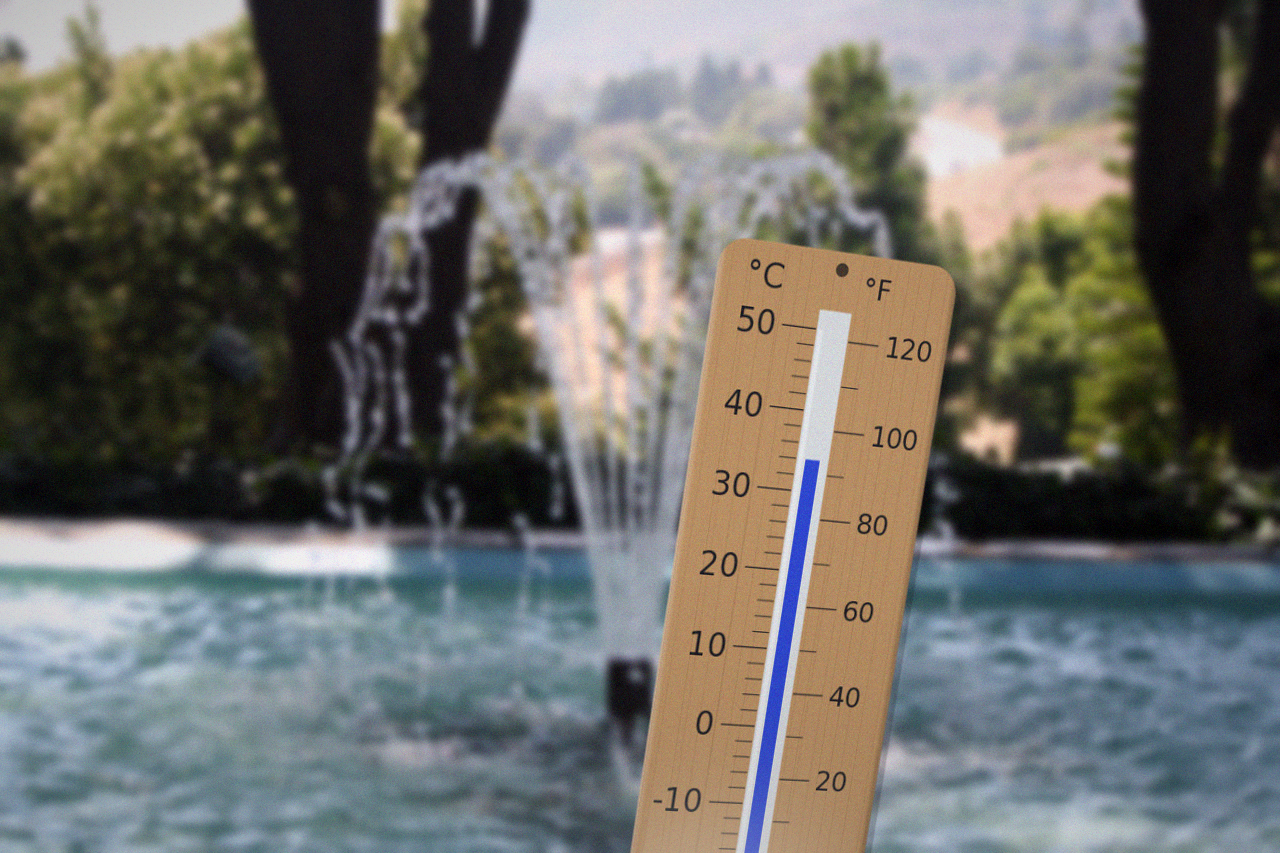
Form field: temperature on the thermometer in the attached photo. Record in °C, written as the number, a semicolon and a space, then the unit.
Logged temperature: 34; °C
